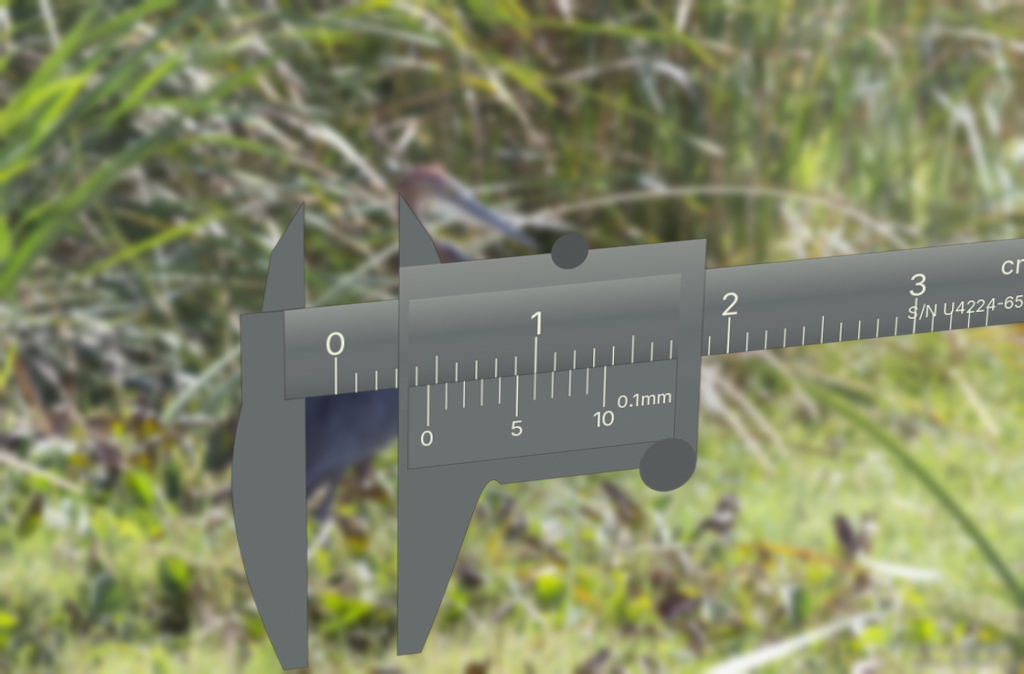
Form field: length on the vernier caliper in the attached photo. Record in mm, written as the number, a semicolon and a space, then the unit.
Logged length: 4.6; mm
